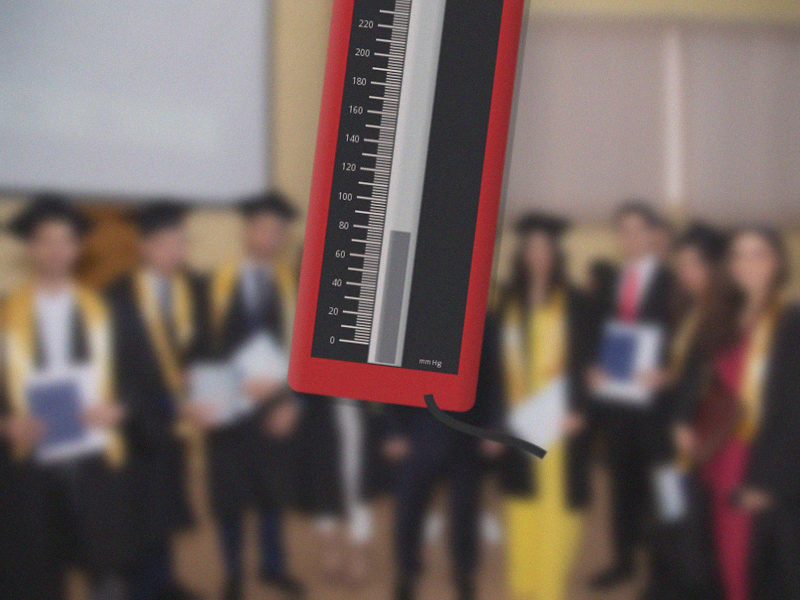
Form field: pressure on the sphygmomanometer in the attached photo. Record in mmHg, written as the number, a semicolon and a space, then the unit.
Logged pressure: 80; mmHg
